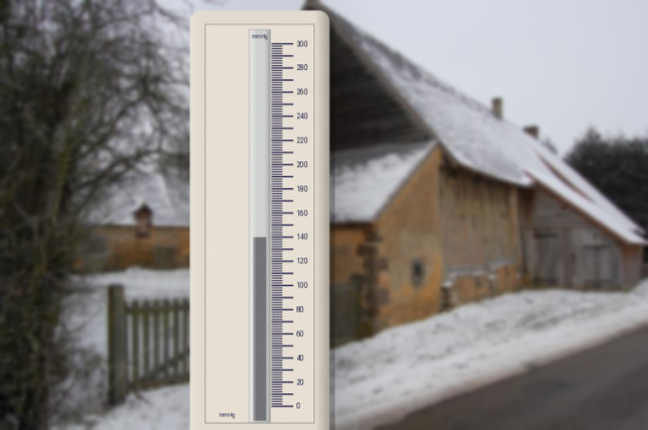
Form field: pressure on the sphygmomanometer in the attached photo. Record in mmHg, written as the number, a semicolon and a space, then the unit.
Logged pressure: 140; mmHg
